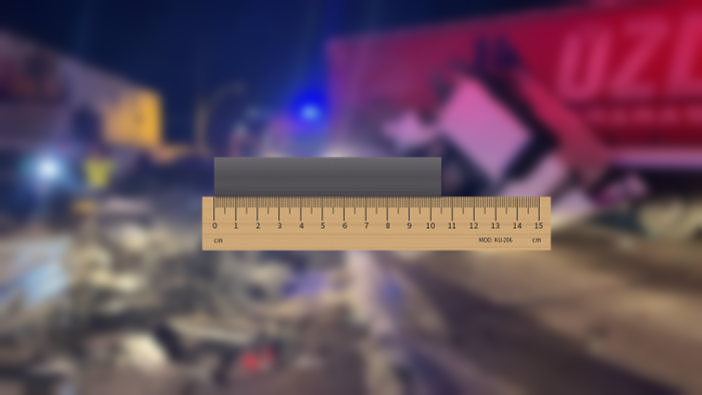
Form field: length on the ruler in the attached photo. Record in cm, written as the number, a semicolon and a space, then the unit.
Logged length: 10.5; cm
